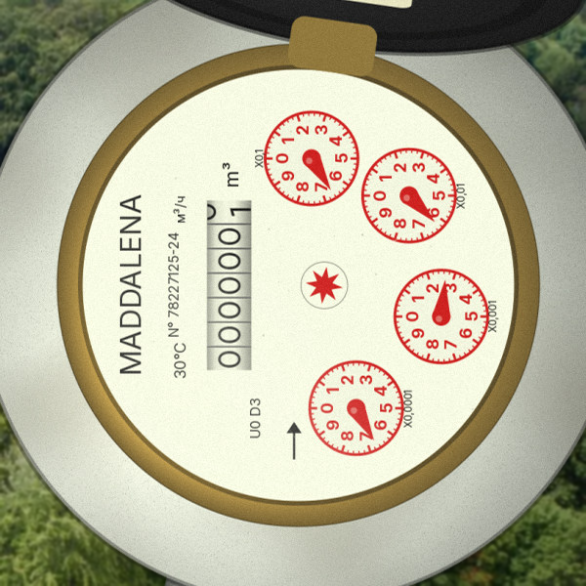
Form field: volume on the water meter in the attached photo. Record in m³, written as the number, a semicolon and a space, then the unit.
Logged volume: 0.6626; m³
